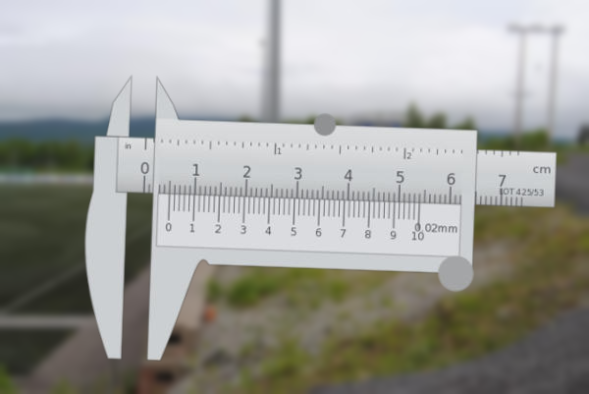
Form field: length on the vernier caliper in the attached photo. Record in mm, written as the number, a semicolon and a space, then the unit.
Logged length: 5.0; mm
